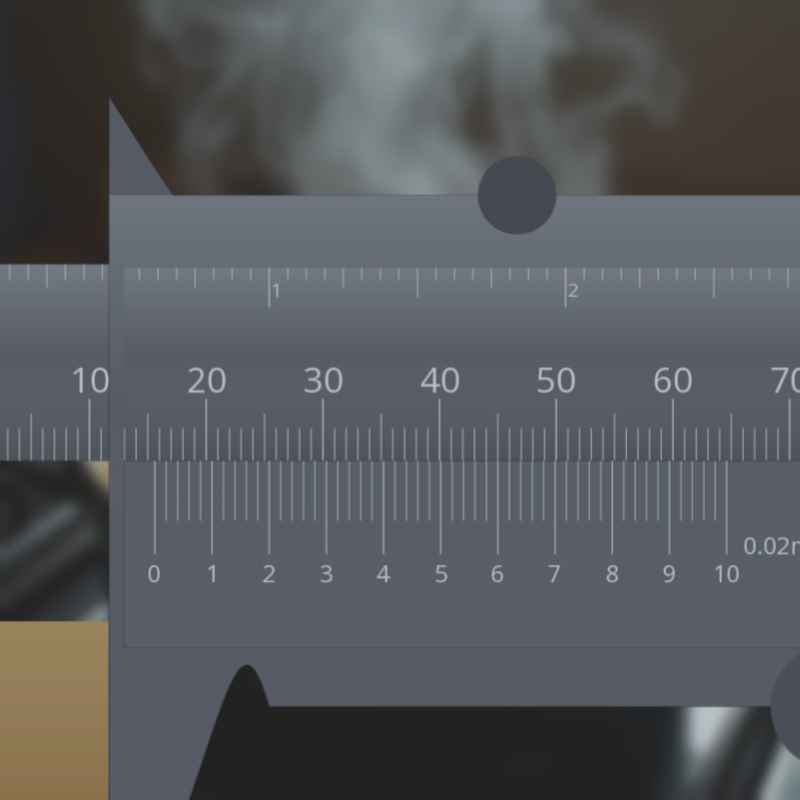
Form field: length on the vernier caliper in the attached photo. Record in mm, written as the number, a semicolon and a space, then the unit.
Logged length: 15.6; mm
